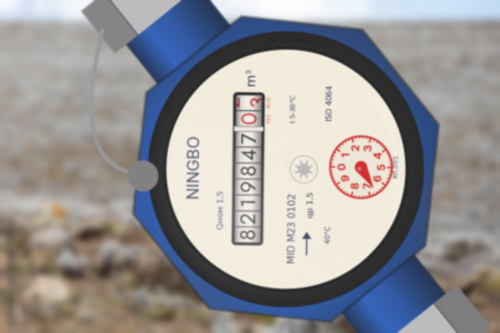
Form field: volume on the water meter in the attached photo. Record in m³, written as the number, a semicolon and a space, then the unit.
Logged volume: 8219847.026; m³
